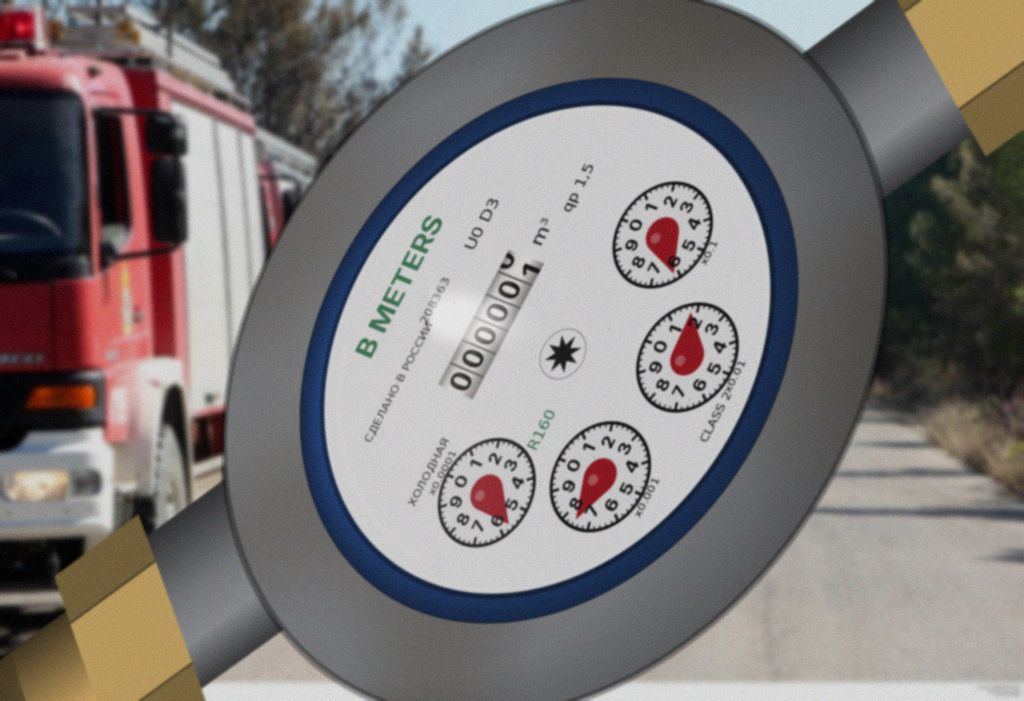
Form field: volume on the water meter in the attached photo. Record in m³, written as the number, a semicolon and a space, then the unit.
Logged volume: 0.6175; m³
